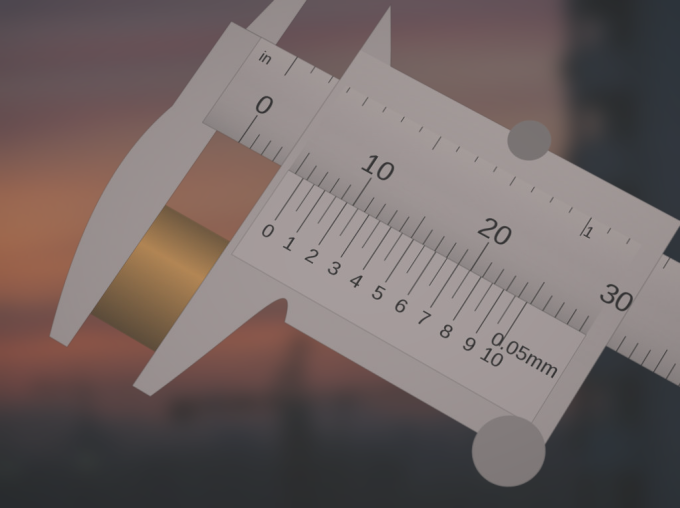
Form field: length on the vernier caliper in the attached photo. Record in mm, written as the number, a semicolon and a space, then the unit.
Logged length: 5.7; mm
